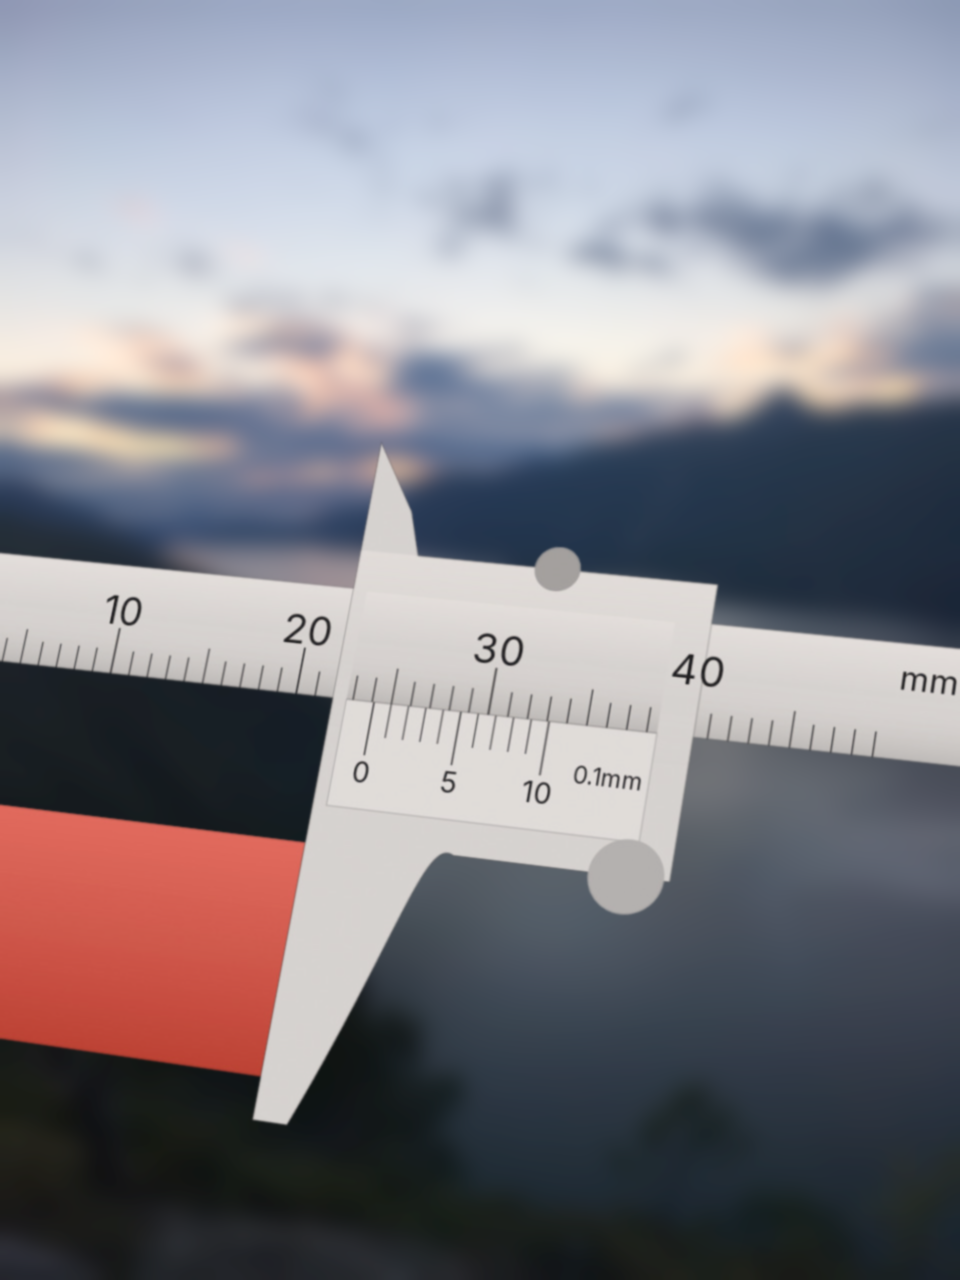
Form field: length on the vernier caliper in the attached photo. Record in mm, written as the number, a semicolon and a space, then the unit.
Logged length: 24.1; mm
